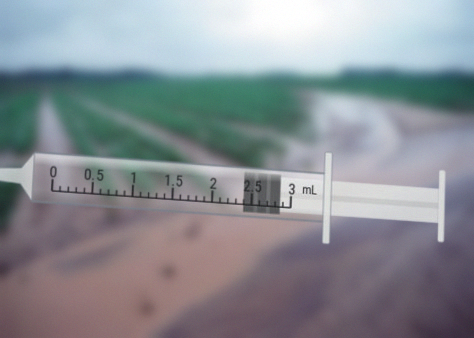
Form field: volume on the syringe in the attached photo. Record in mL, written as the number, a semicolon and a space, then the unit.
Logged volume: 2.4; mL
